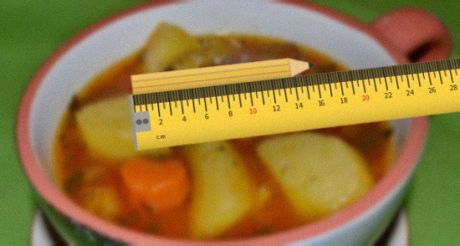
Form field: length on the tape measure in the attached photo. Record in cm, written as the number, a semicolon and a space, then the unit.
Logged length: 16; cm
